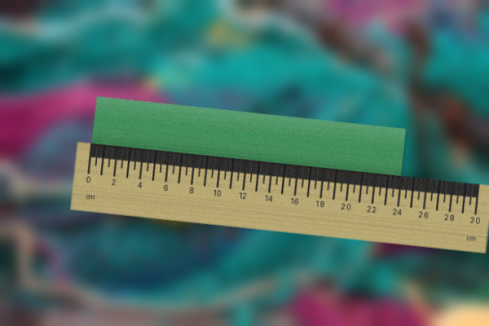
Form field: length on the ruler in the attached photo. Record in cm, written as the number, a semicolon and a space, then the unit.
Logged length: 24; cm
